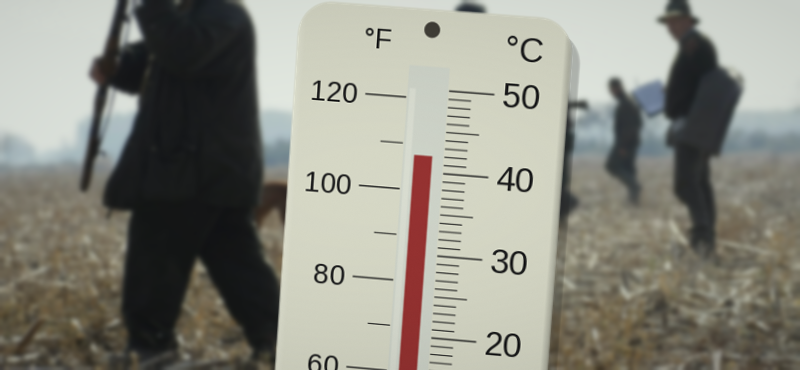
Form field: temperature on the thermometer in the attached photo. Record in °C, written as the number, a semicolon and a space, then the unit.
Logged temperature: 42; °C
